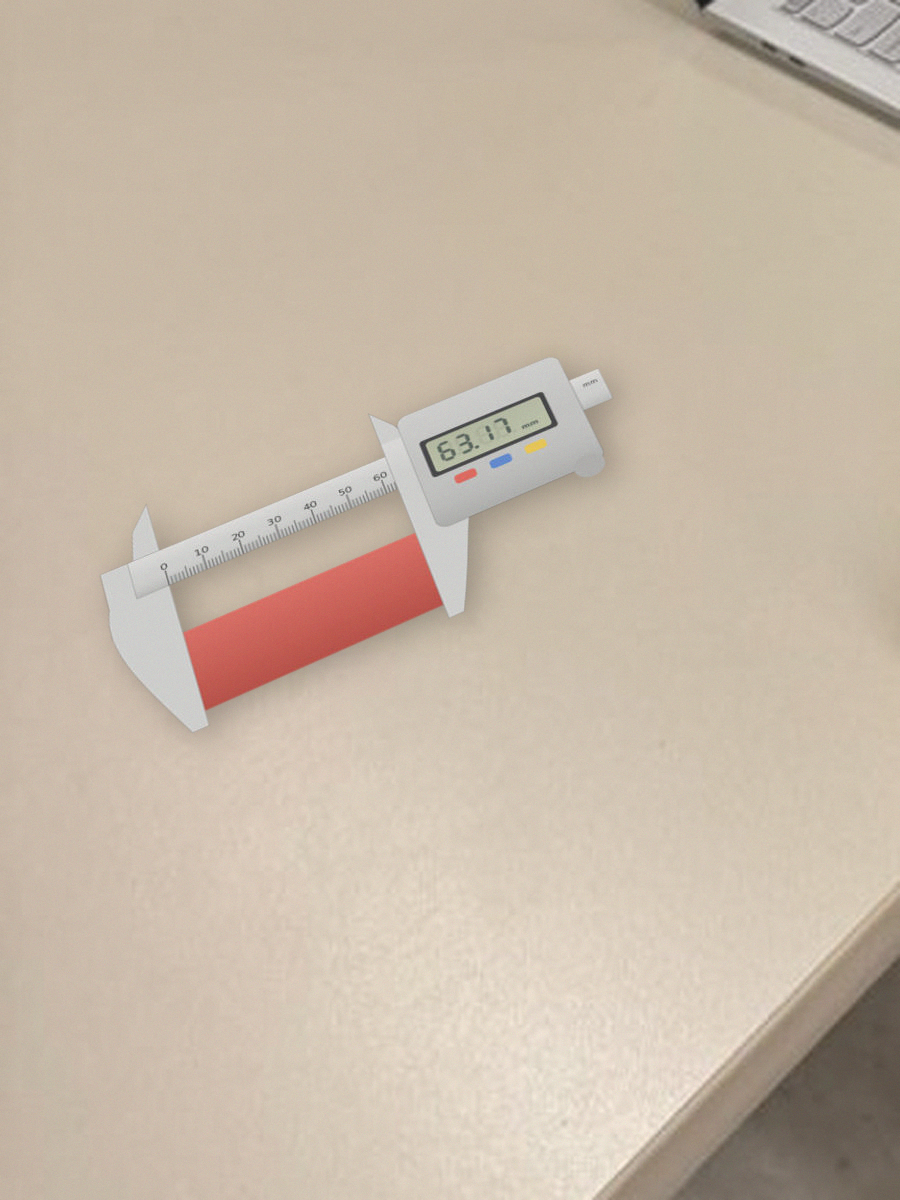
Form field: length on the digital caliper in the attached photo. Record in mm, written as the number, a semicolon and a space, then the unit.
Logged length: 63.17; mm
